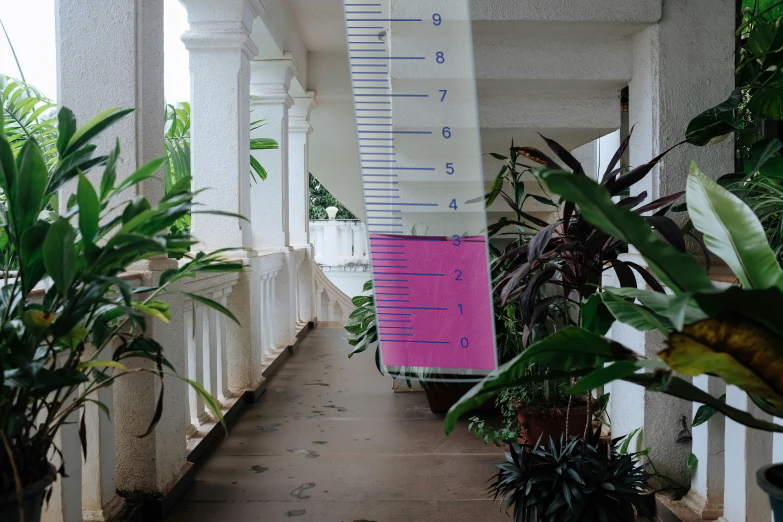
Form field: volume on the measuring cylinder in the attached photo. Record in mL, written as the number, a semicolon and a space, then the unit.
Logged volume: 3; mL
